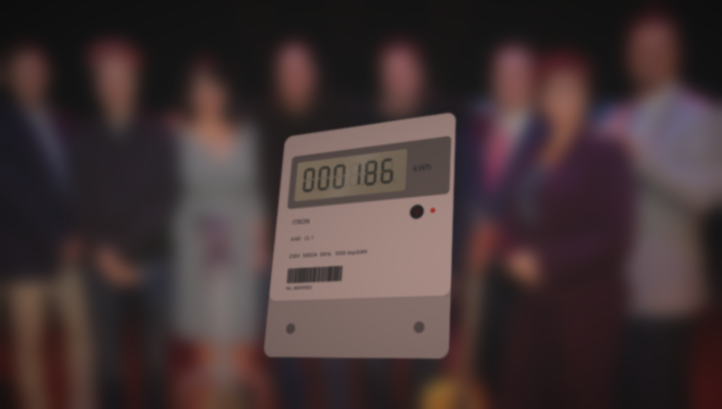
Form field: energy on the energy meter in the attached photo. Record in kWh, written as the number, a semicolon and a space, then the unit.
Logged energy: 186; kWh
